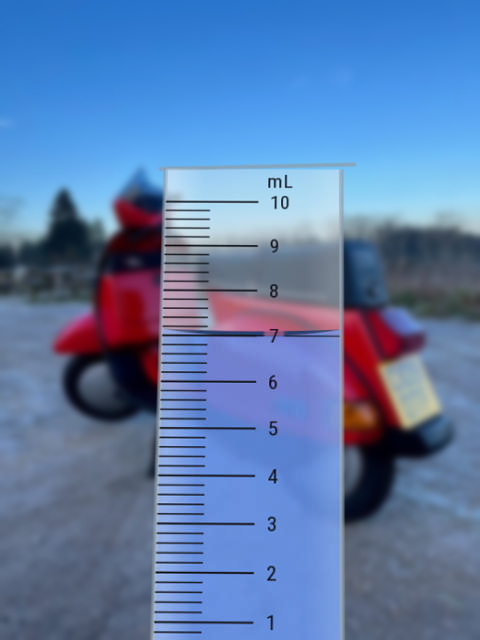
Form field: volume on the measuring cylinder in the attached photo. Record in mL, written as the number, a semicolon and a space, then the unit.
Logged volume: 7; mL
